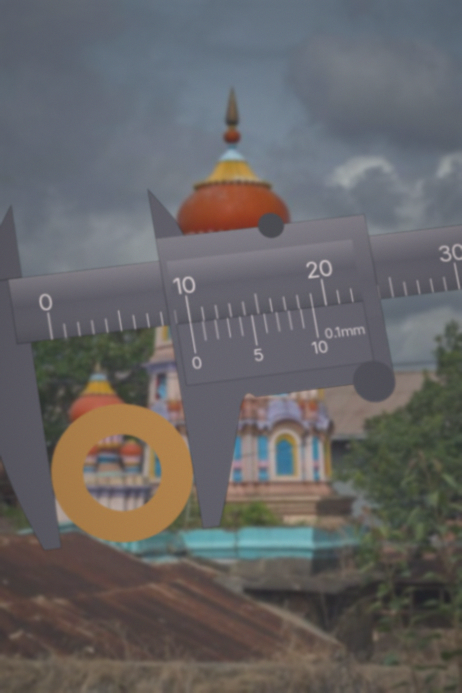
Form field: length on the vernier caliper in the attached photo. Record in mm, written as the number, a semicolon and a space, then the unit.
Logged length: 10.0; mm
